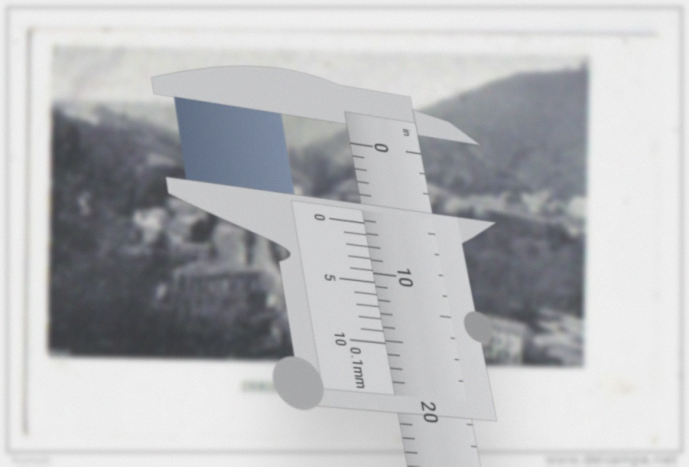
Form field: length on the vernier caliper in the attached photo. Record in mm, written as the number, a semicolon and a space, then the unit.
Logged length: 6.2; mm
